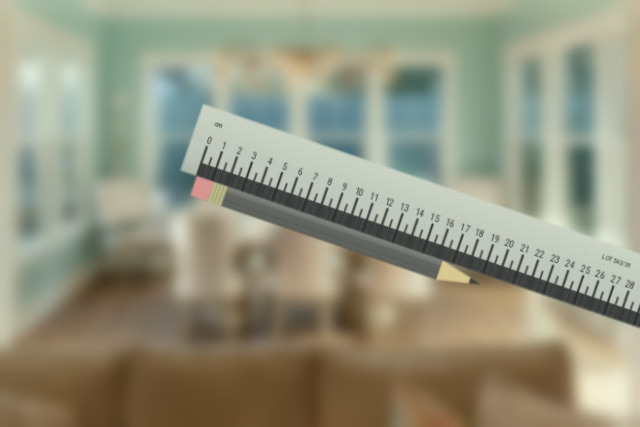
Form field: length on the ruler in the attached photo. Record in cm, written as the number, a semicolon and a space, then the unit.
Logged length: 19; cm
